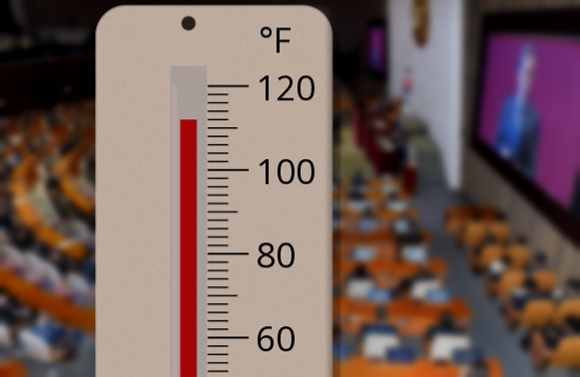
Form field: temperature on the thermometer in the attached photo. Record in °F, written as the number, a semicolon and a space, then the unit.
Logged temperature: 112; °F
